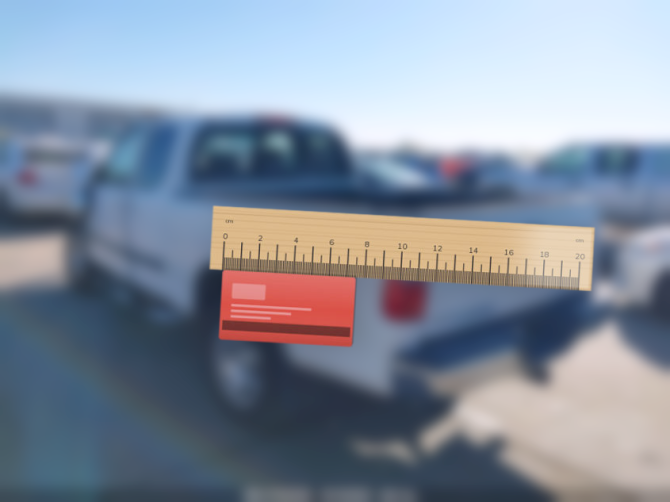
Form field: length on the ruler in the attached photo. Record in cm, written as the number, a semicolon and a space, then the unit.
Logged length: 7.5; cm
